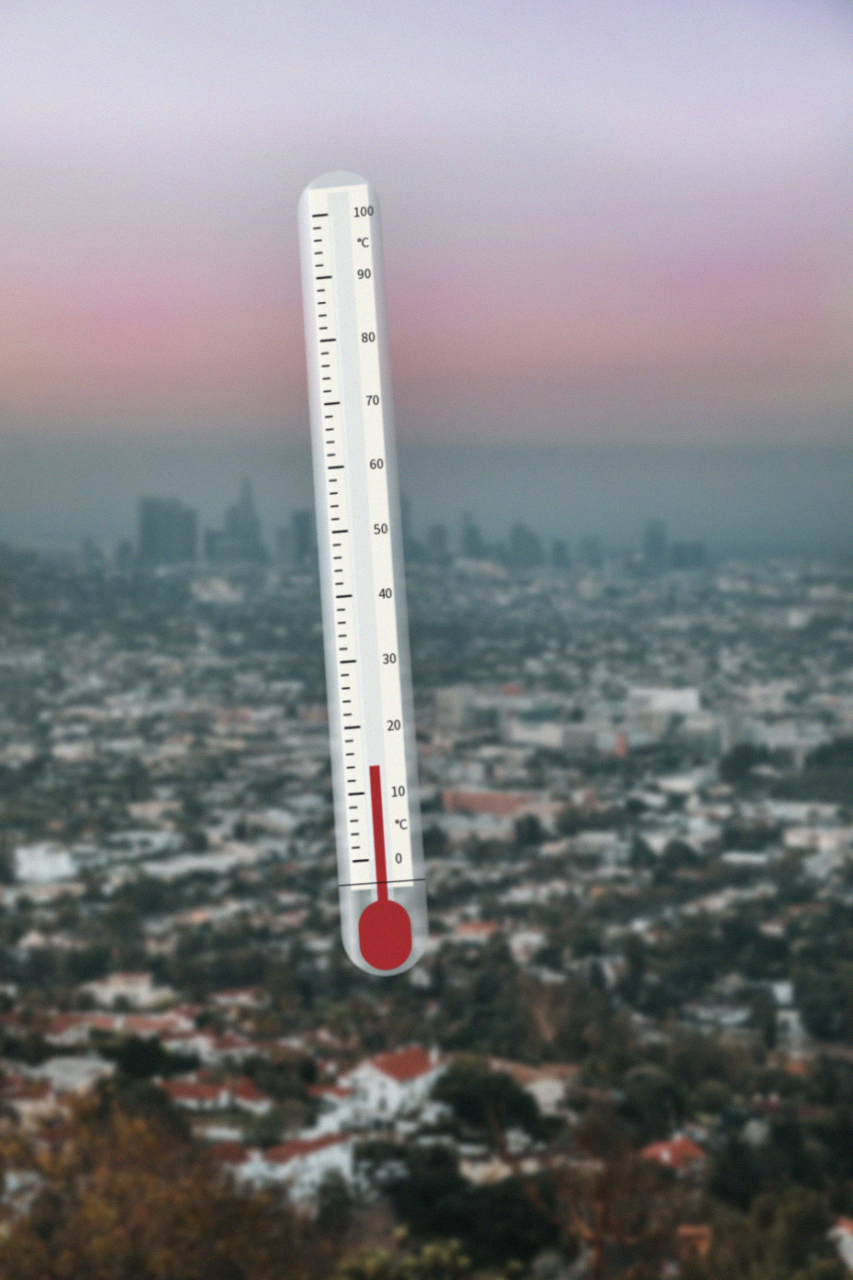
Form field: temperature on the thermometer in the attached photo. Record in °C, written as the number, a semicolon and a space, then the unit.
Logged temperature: 14; °C
